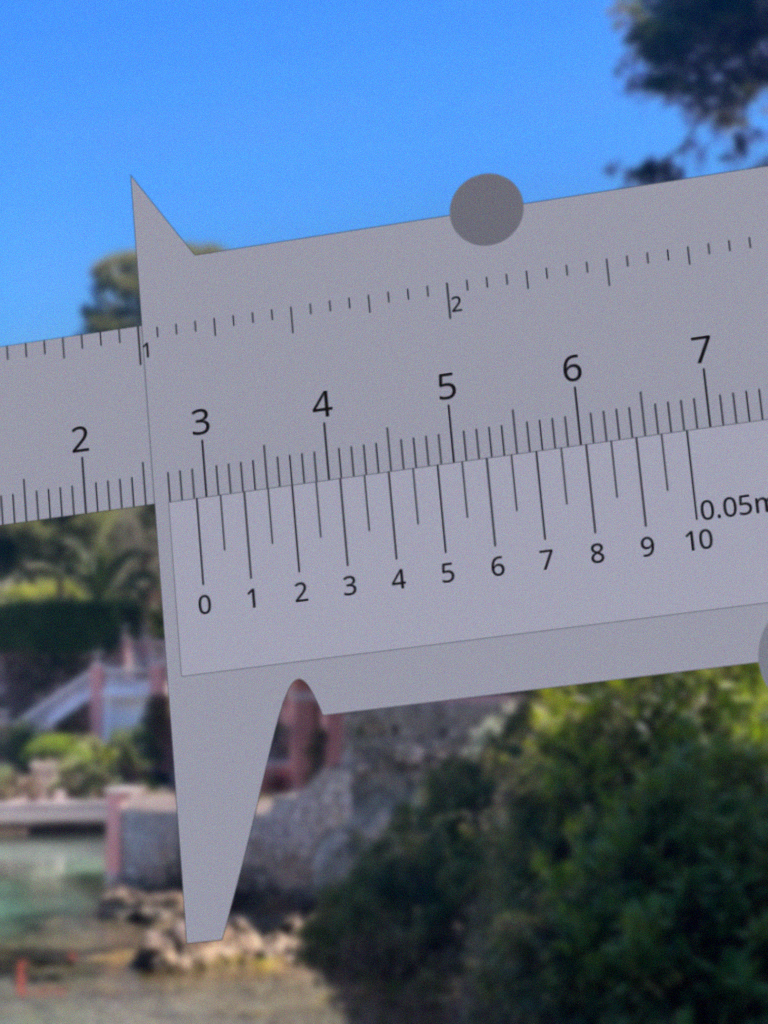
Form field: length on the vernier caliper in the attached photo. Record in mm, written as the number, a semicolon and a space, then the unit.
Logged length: 29.2; mm
